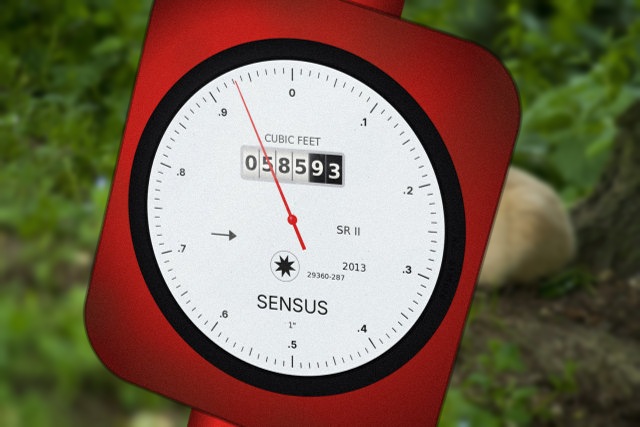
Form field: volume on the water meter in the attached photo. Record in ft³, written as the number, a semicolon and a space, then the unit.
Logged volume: 58592.93; ft³
